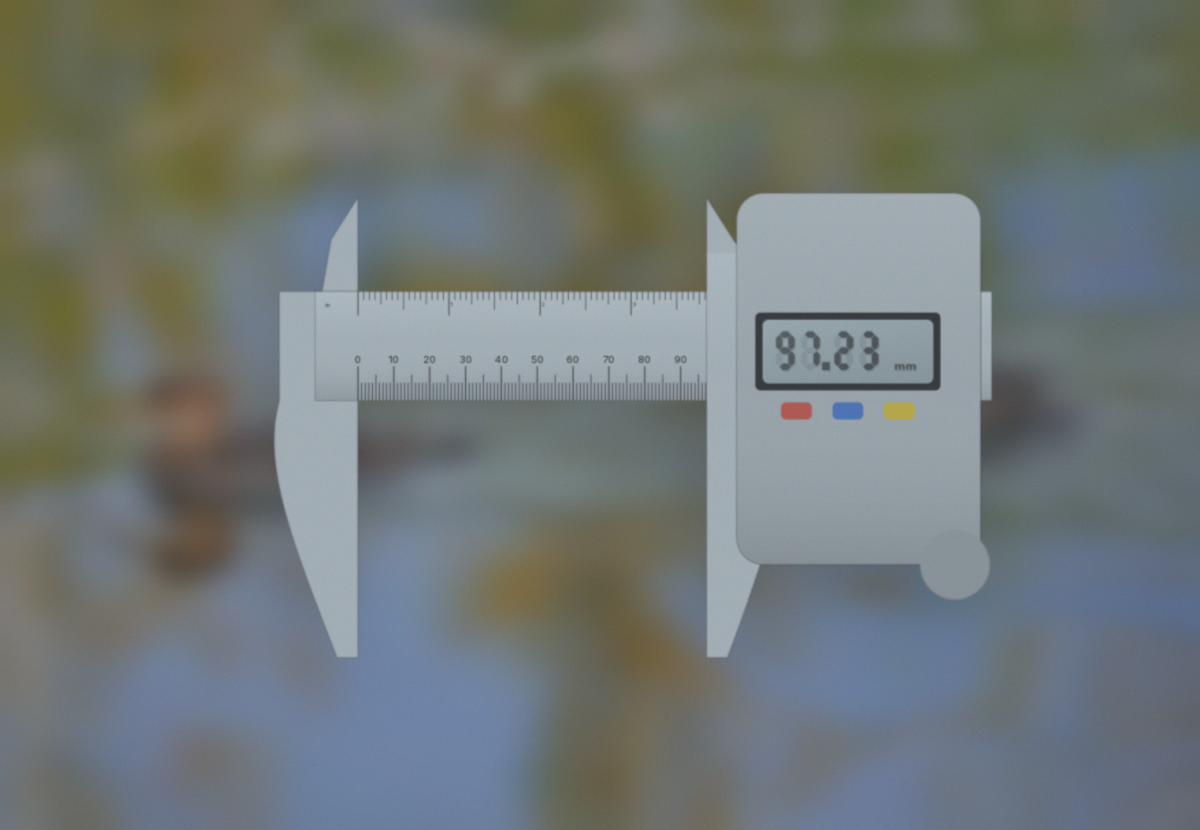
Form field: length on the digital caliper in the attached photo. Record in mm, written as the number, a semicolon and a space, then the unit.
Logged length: 97.23; mm
